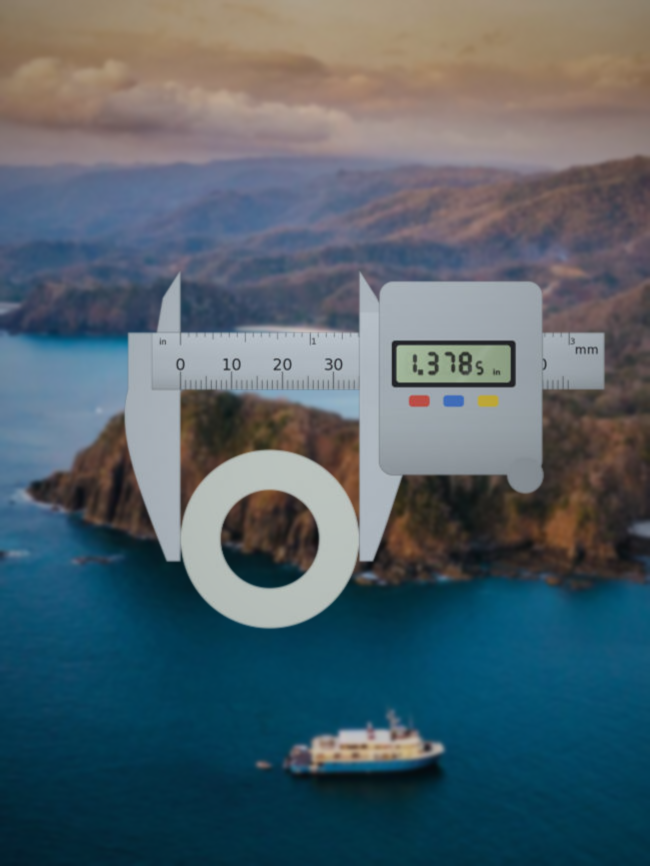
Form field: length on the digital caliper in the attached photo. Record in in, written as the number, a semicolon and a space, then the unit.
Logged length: 1.3785; in
